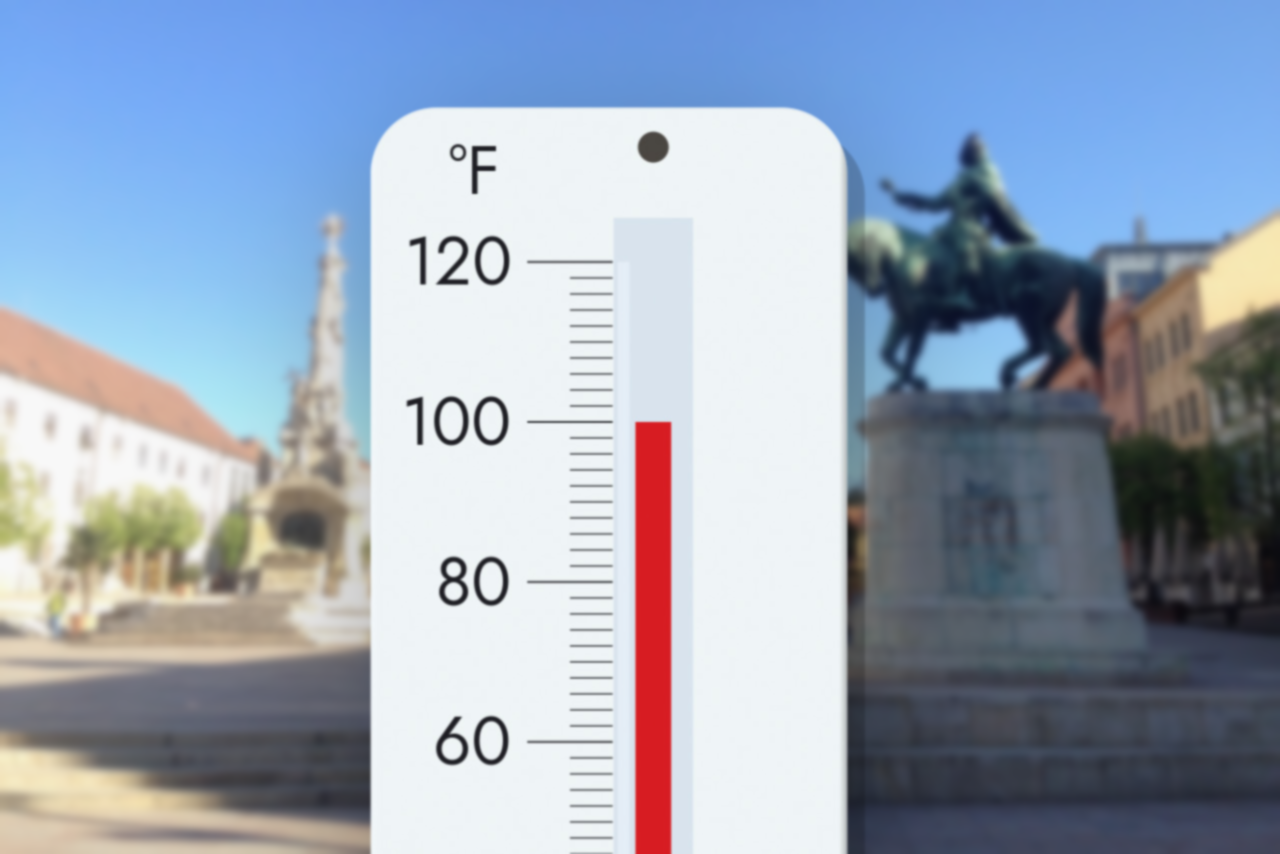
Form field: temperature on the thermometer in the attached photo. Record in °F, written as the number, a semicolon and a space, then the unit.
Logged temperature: 100; °F
